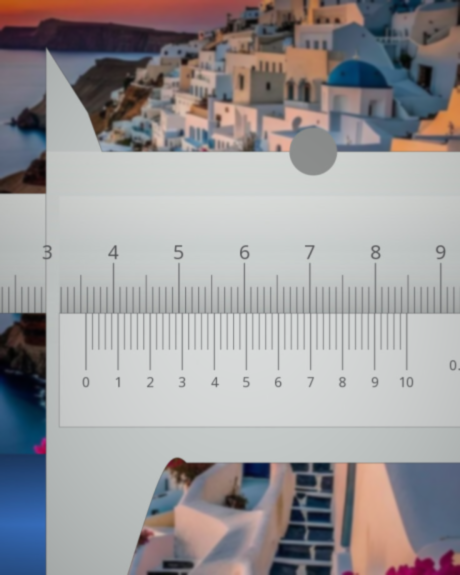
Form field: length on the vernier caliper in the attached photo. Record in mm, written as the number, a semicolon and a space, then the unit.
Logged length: 35.8; mm
